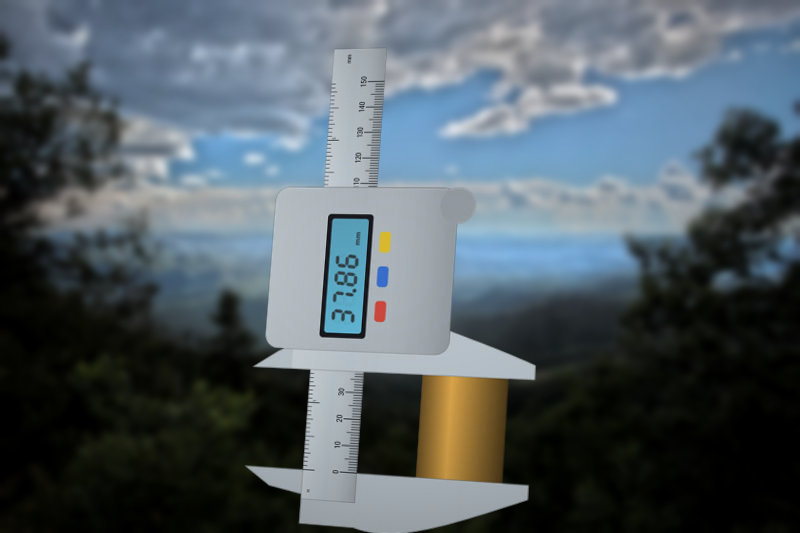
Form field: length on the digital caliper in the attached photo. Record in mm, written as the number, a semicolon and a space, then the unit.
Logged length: 37.86; mm
